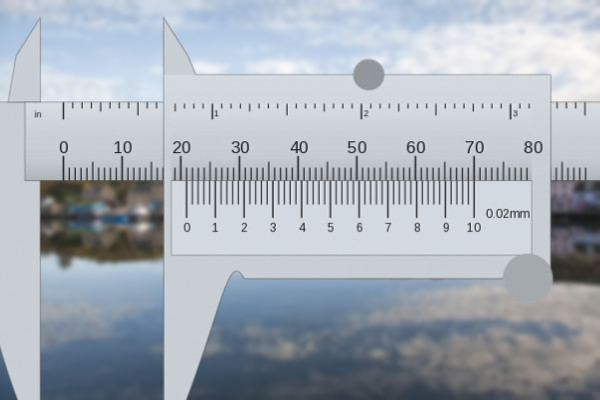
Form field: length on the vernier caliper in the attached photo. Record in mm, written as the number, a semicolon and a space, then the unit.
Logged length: 21.0; mm
